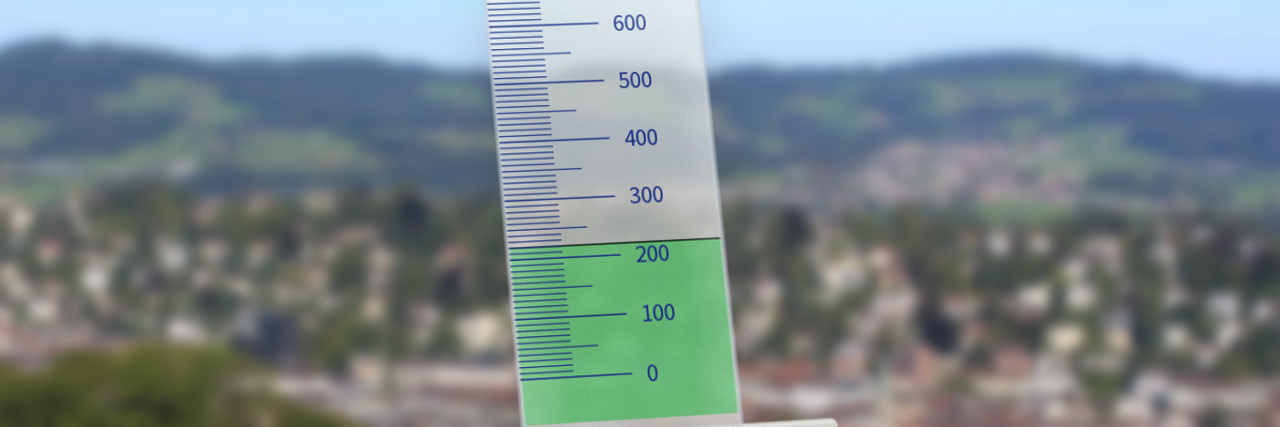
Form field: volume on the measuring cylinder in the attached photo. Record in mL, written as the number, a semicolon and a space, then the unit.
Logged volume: 220; mL
